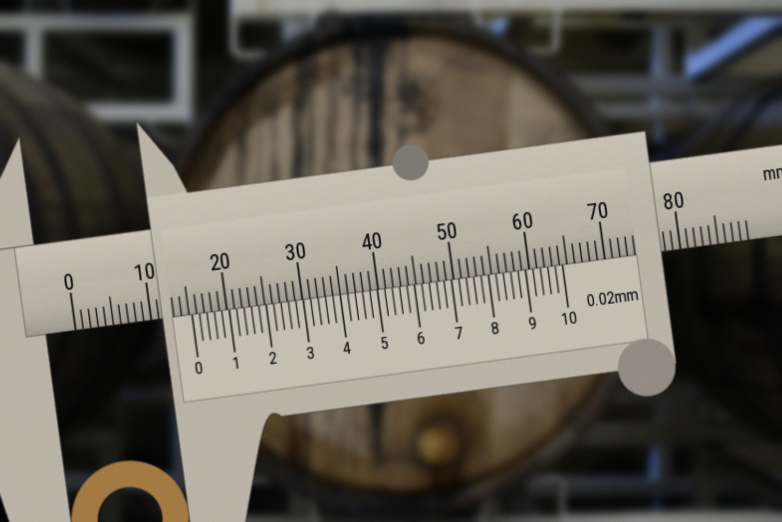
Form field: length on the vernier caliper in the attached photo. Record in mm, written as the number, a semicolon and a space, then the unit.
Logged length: 15.4; mm
